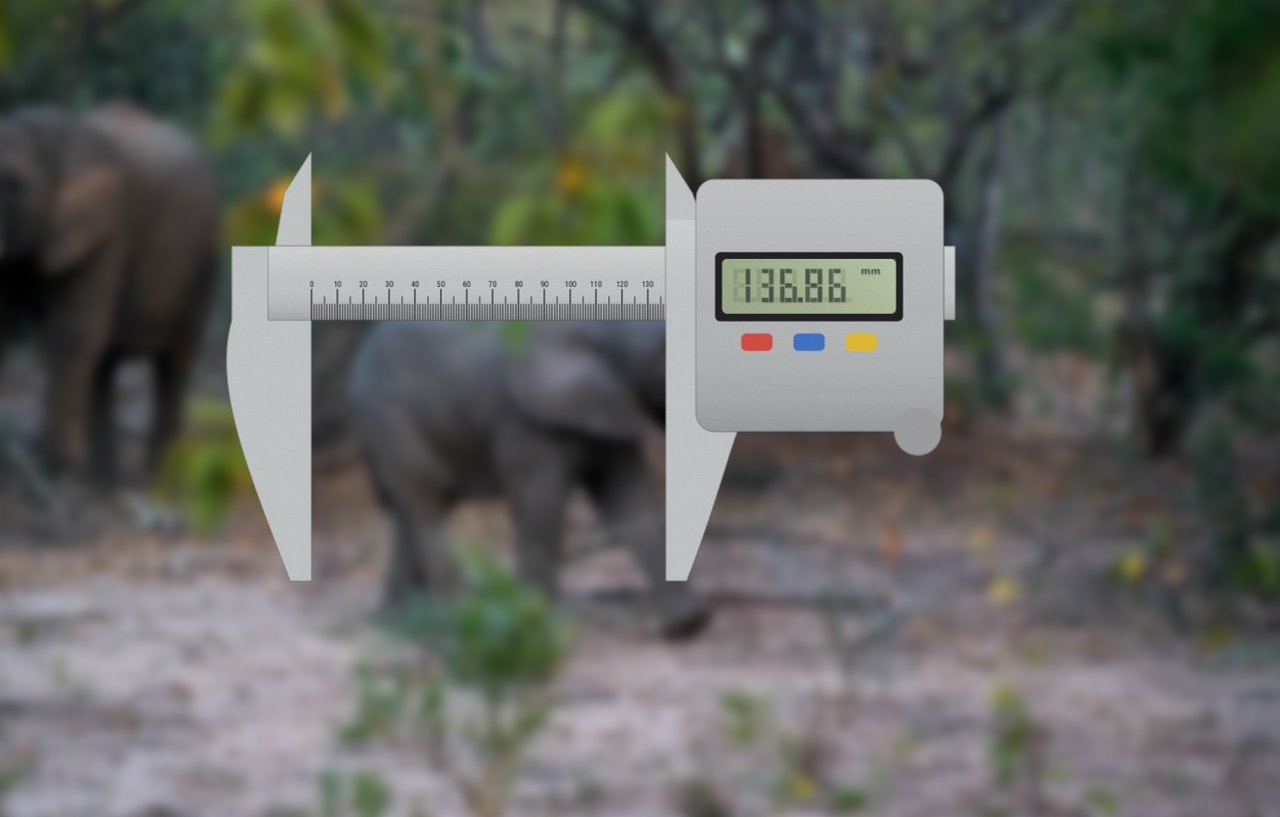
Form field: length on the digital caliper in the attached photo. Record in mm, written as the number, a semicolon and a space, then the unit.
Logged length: 136.86; mm
